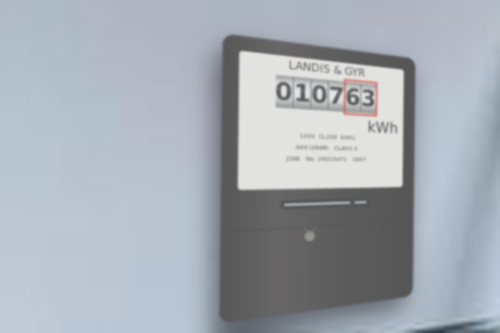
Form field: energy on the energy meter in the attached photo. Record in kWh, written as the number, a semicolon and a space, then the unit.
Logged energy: 107.63; kWh
